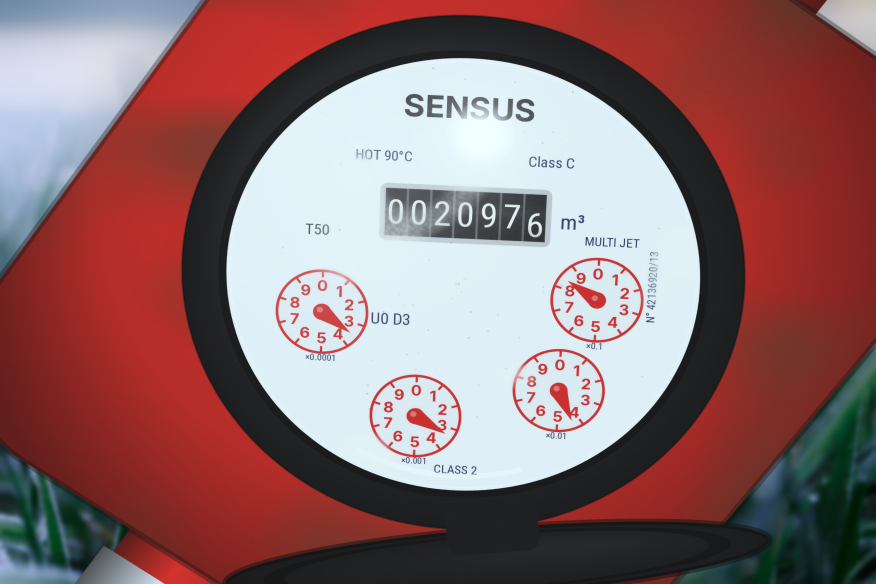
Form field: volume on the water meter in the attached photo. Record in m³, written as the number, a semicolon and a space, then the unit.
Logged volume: 20975.8433; m³
